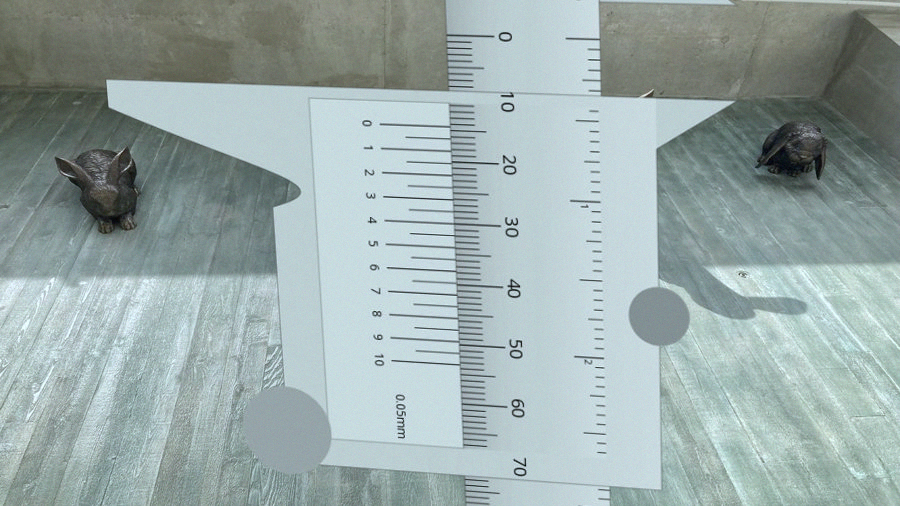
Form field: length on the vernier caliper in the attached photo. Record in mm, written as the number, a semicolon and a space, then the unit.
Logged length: 14.4; mm
